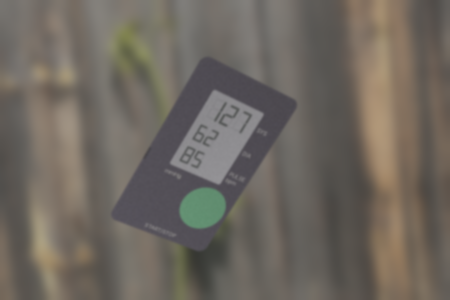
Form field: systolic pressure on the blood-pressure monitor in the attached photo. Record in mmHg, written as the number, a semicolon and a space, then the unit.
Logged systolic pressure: 127; mmHg
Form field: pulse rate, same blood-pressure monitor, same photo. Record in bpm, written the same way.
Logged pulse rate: 85; bpm
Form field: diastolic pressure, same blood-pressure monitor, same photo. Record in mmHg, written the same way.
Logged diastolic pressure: 62; mmHg
